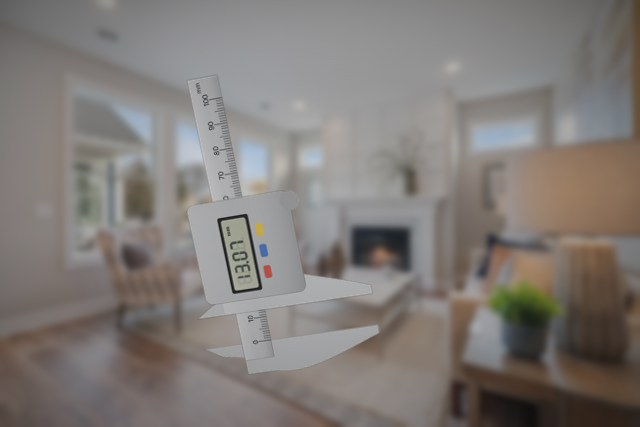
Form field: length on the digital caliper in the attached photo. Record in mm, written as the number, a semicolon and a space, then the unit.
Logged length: 13.07; mm
